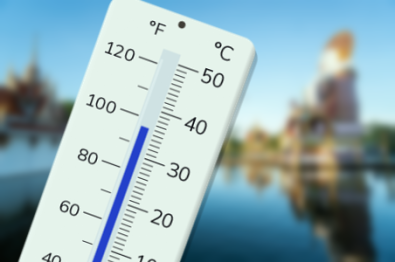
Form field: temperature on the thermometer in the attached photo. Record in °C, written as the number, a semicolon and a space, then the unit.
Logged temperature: 36; °C
